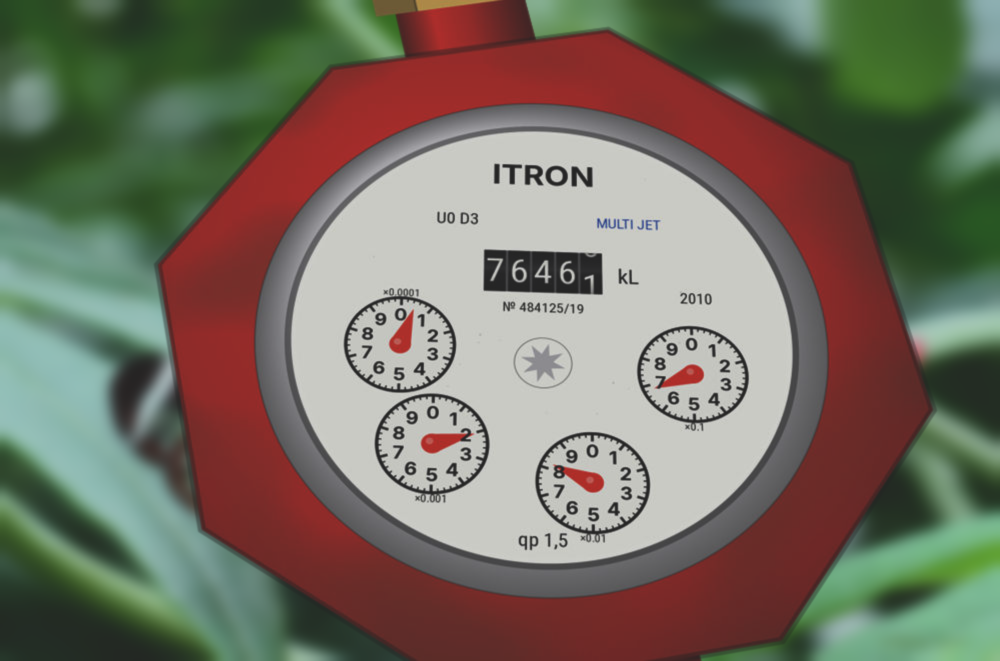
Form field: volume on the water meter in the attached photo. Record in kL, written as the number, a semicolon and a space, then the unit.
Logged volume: 76460.6820; kL
